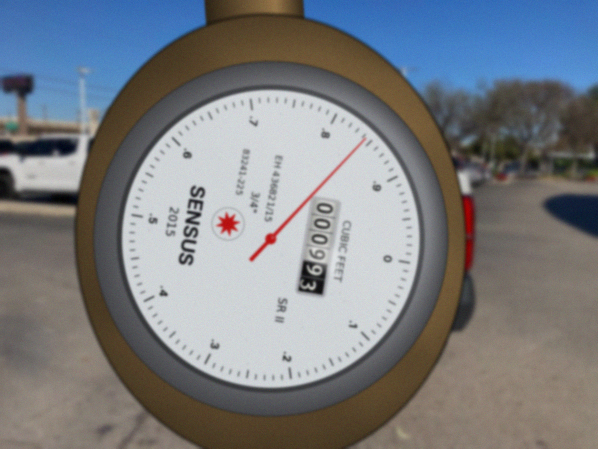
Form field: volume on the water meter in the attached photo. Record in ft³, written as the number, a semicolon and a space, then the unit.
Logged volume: 992.84; ft³
